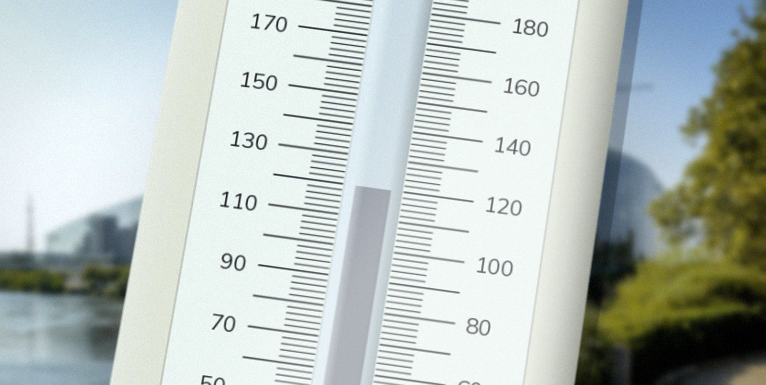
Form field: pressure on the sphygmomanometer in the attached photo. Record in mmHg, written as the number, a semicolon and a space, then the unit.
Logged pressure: 120; mmHg
